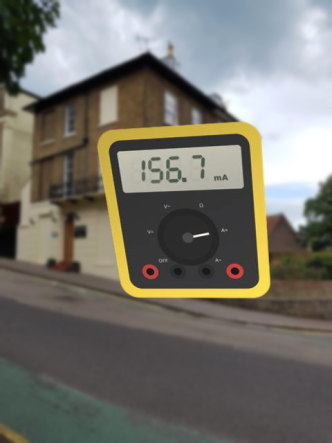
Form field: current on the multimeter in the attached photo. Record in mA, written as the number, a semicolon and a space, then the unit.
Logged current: 156.7; mA
